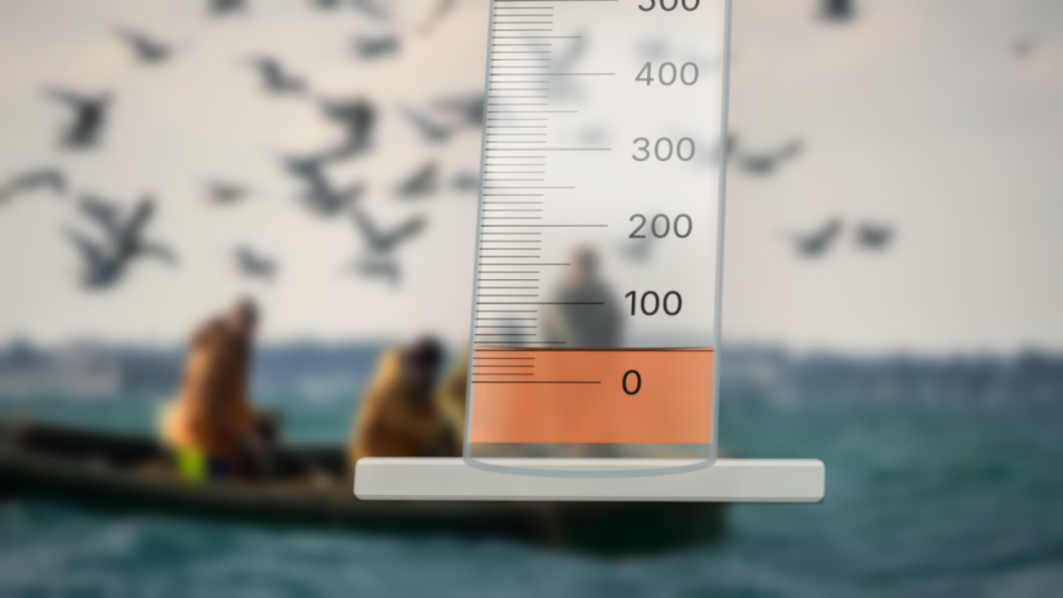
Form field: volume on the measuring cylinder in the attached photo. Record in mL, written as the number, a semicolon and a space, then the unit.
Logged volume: 40; mL
